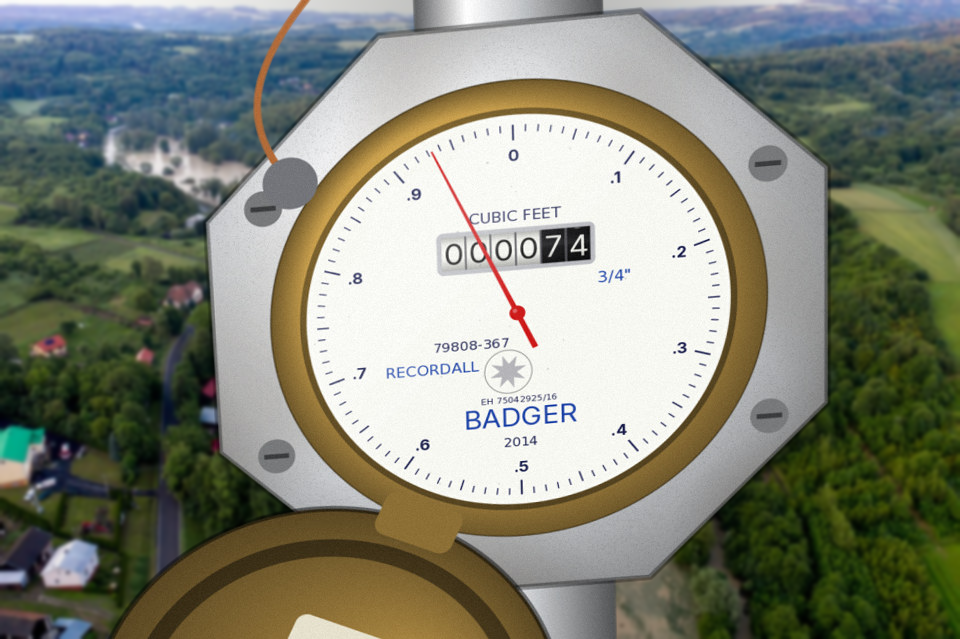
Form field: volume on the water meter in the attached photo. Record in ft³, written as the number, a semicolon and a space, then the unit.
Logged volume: 73.93; ft³
